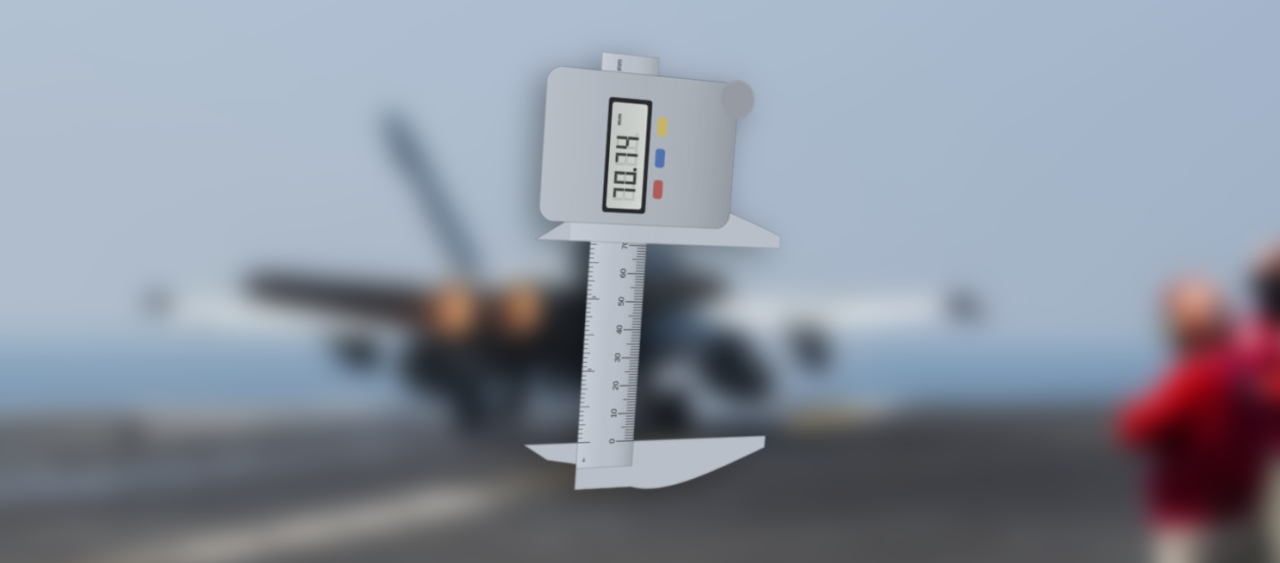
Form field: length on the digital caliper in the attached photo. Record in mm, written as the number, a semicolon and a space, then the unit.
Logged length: 70.74; mm
